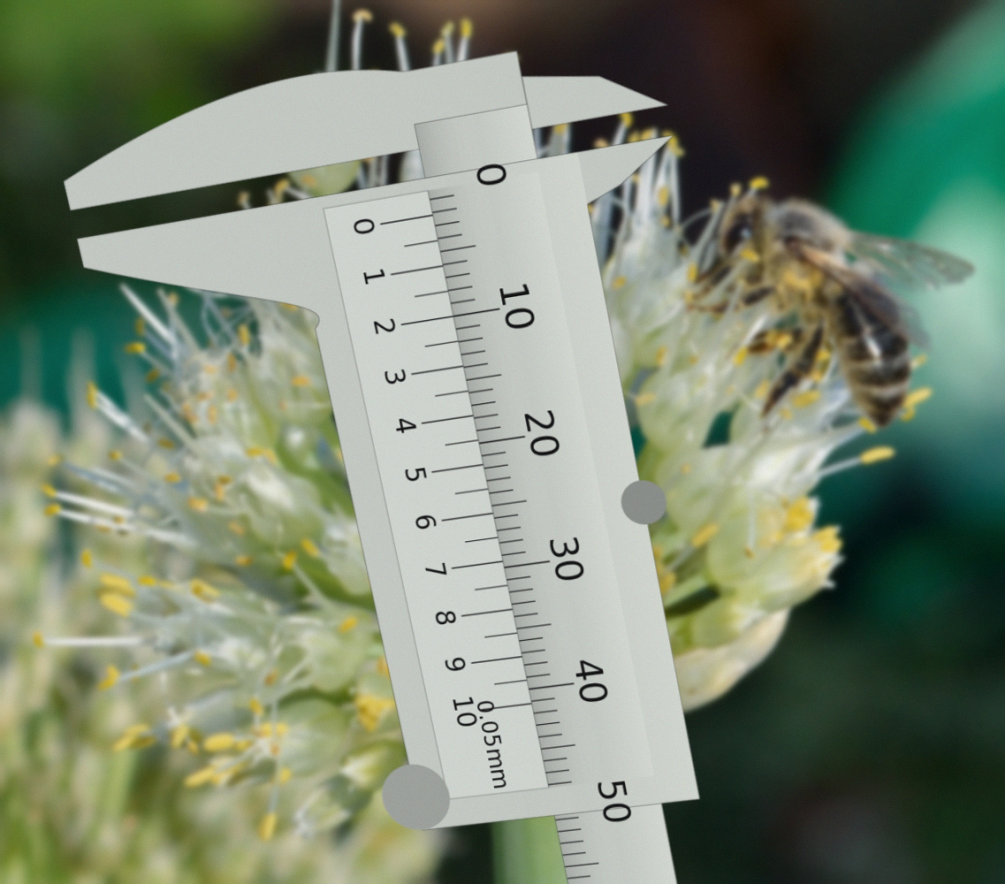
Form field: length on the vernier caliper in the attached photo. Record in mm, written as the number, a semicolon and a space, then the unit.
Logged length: 2.2; mm
